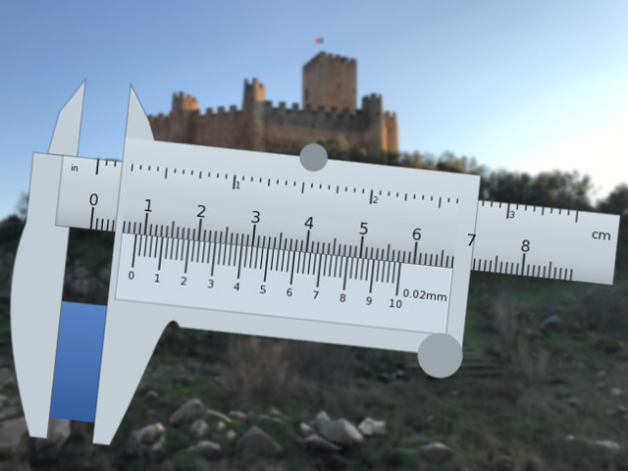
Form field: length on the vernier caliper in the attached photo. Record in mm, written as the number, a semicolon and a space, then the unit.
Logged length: 8.4; mm
